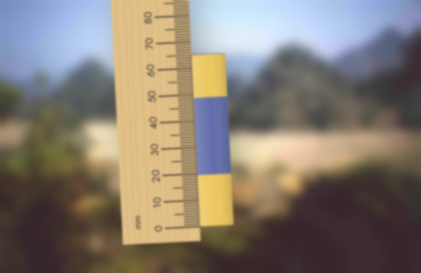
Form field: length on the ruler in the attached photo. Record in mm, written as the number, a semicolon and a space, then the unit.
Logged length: 65; mm
